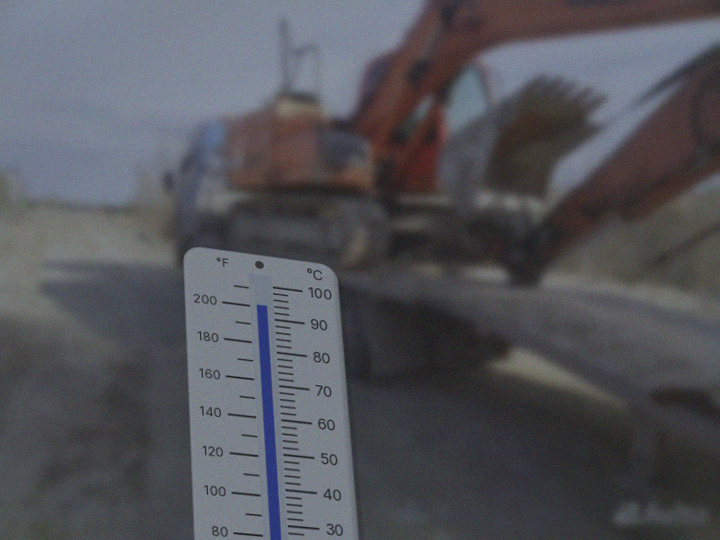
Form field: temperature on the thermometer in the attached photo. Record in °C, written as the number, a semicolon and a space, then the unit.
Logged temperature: 94; °C
